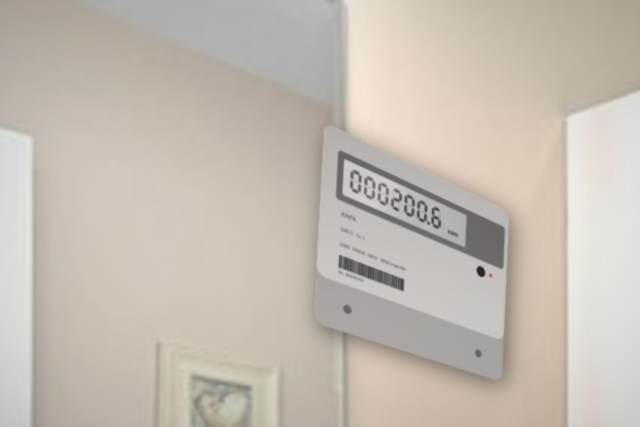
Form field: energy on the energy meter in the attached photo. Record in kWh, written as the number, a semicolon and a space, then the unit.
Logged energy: 200.6; kWh
